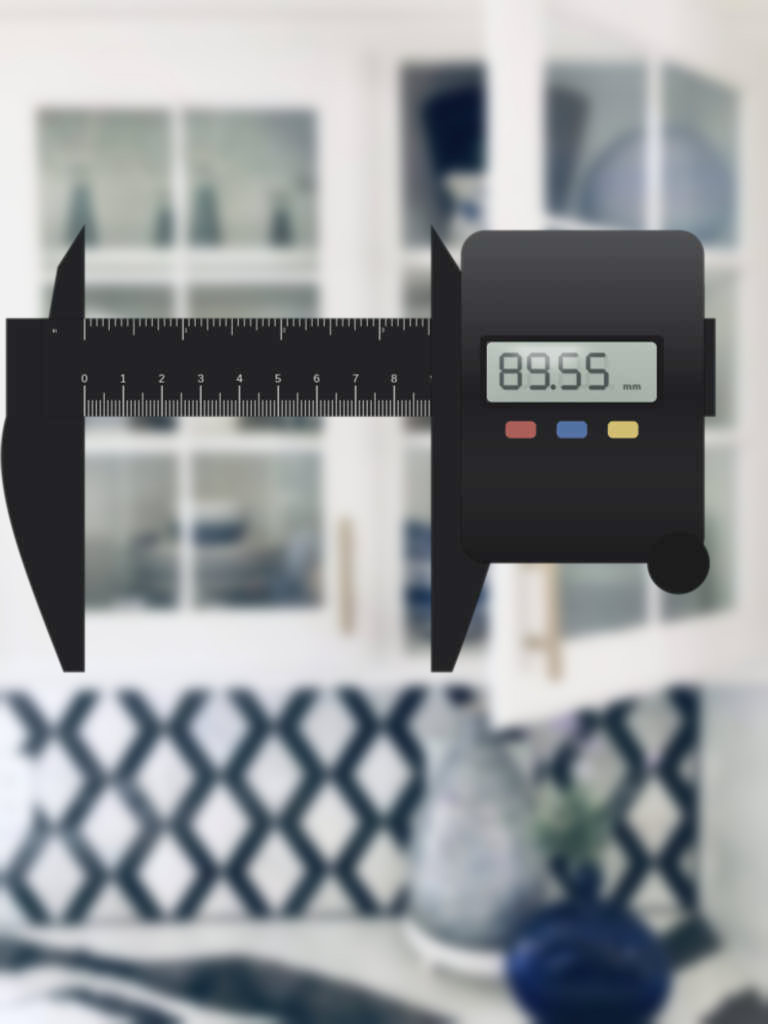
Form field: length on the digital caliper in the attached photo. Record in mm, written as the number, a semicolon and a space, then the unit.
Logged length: 89.55; mm
